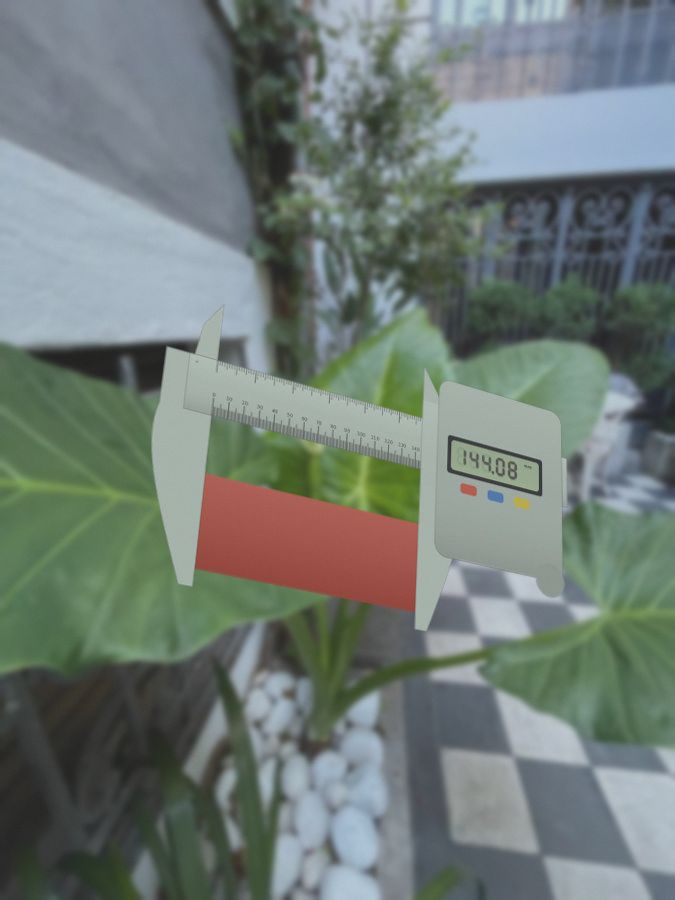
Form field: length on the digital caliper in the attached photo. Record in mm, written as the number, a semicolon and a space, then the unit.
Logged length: 144.08; mm
